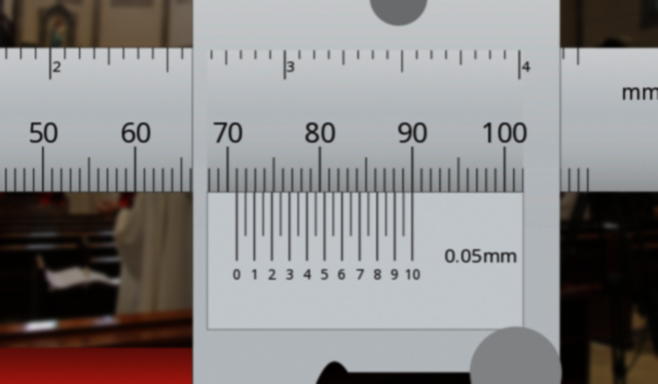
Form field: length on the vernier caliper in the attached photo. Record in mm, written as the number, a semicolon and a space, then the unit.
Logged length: 71.0; mm
